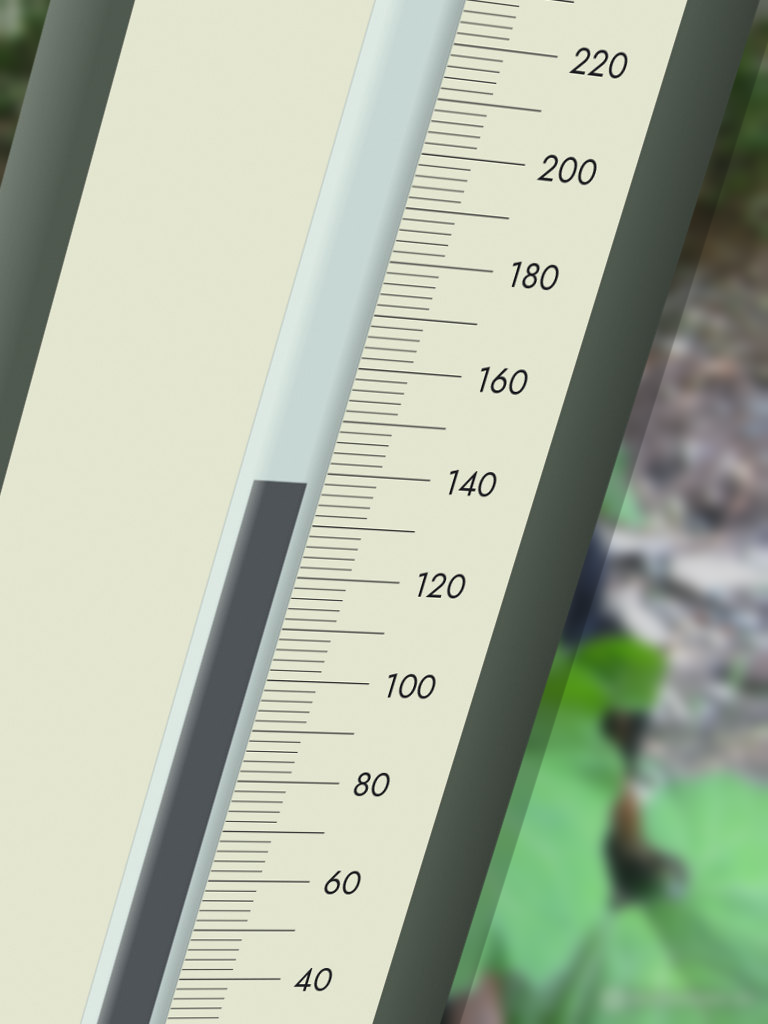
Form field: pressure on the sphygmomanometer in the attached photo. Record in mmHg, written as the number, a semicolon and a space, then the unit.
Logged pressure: 138; mmHg
